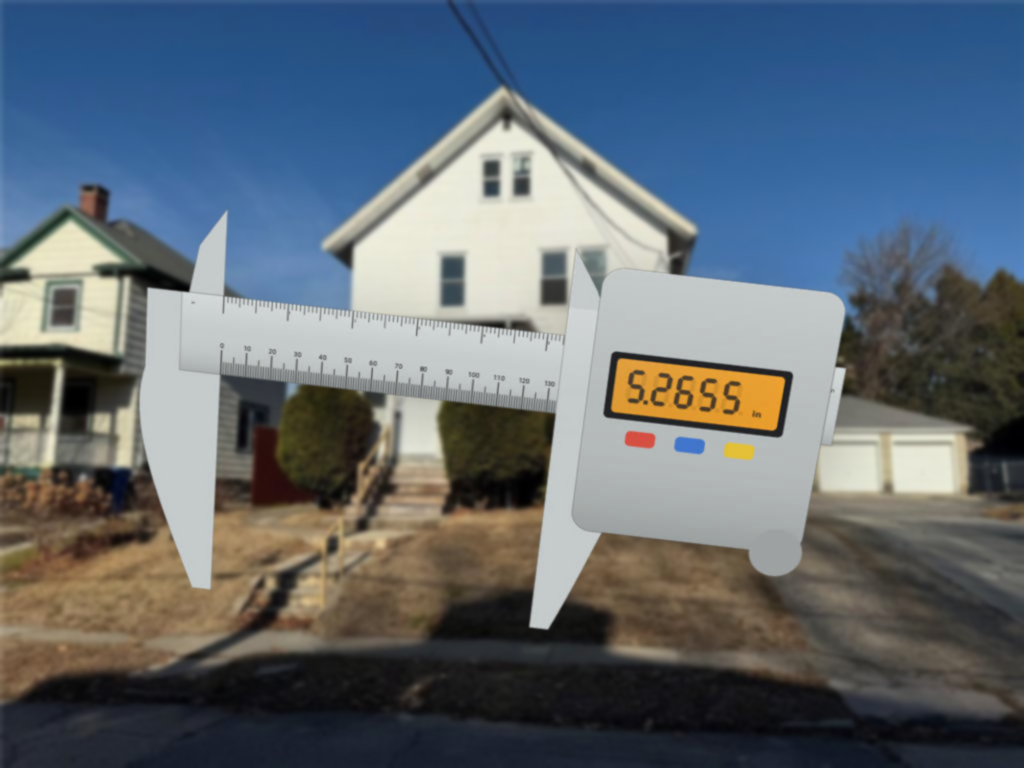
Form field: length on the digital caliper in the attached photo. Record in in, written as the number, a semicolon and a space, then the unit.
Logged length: 5.2655; in
